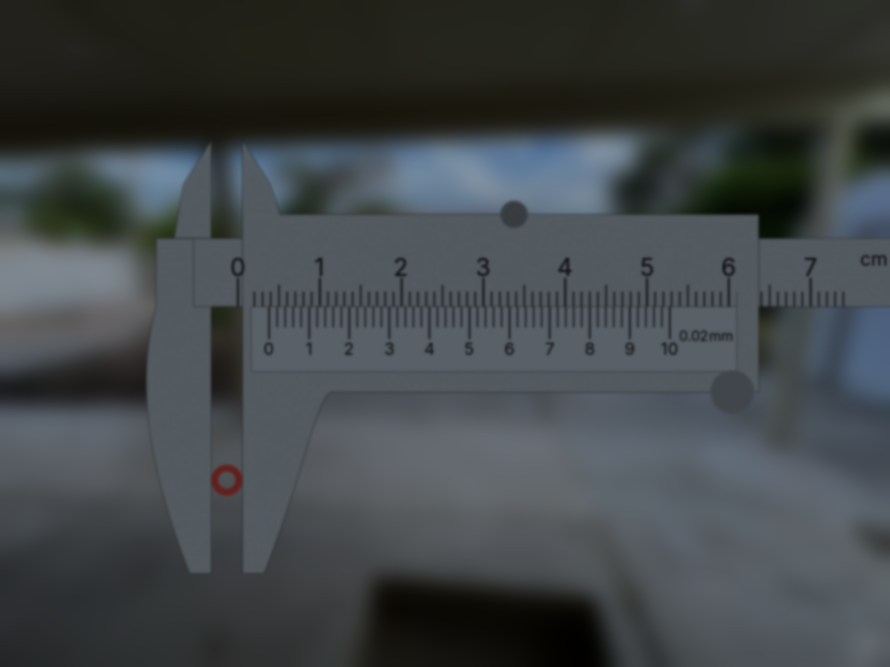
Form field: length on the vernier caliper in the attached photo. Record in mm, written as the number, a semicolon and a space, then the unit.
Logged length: 3.8; mm
